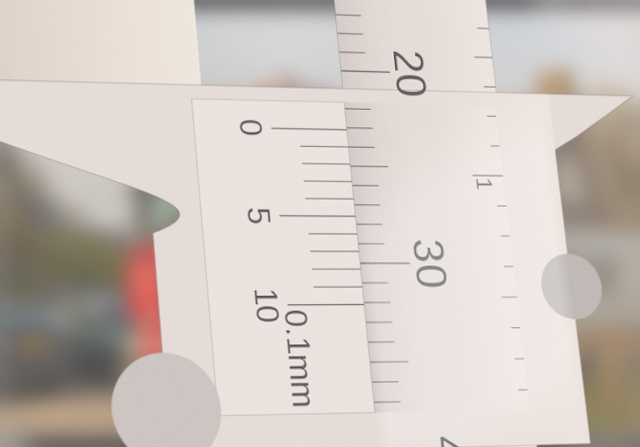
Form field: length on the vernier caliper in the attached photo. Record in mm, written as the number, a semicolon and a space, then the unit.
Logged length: 23.1; mm
